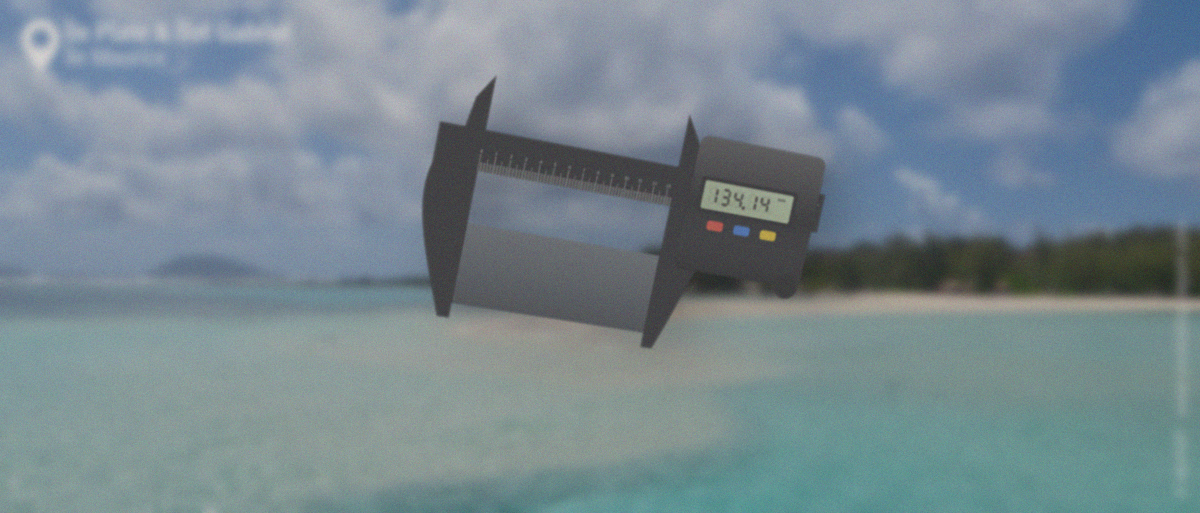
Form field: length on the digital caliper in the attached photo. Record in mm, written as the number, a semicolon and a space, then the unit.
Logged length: 134.14; mm
